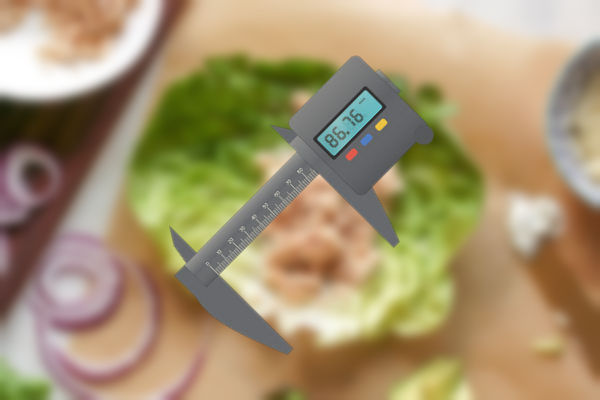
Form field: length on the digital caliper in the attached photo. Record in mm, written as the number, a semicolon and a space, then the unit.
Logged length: 86.76; mm
